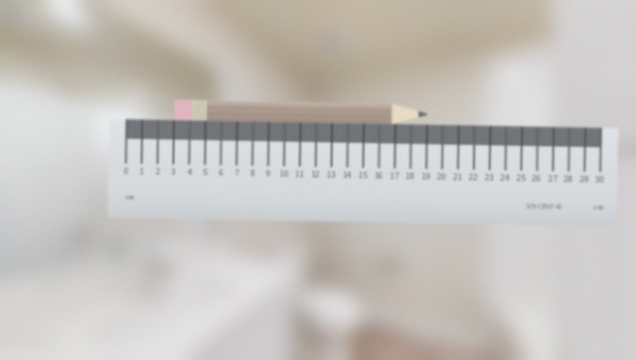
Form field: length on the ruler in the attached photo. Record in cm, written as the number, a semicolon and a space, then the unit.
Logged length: 16; cm
